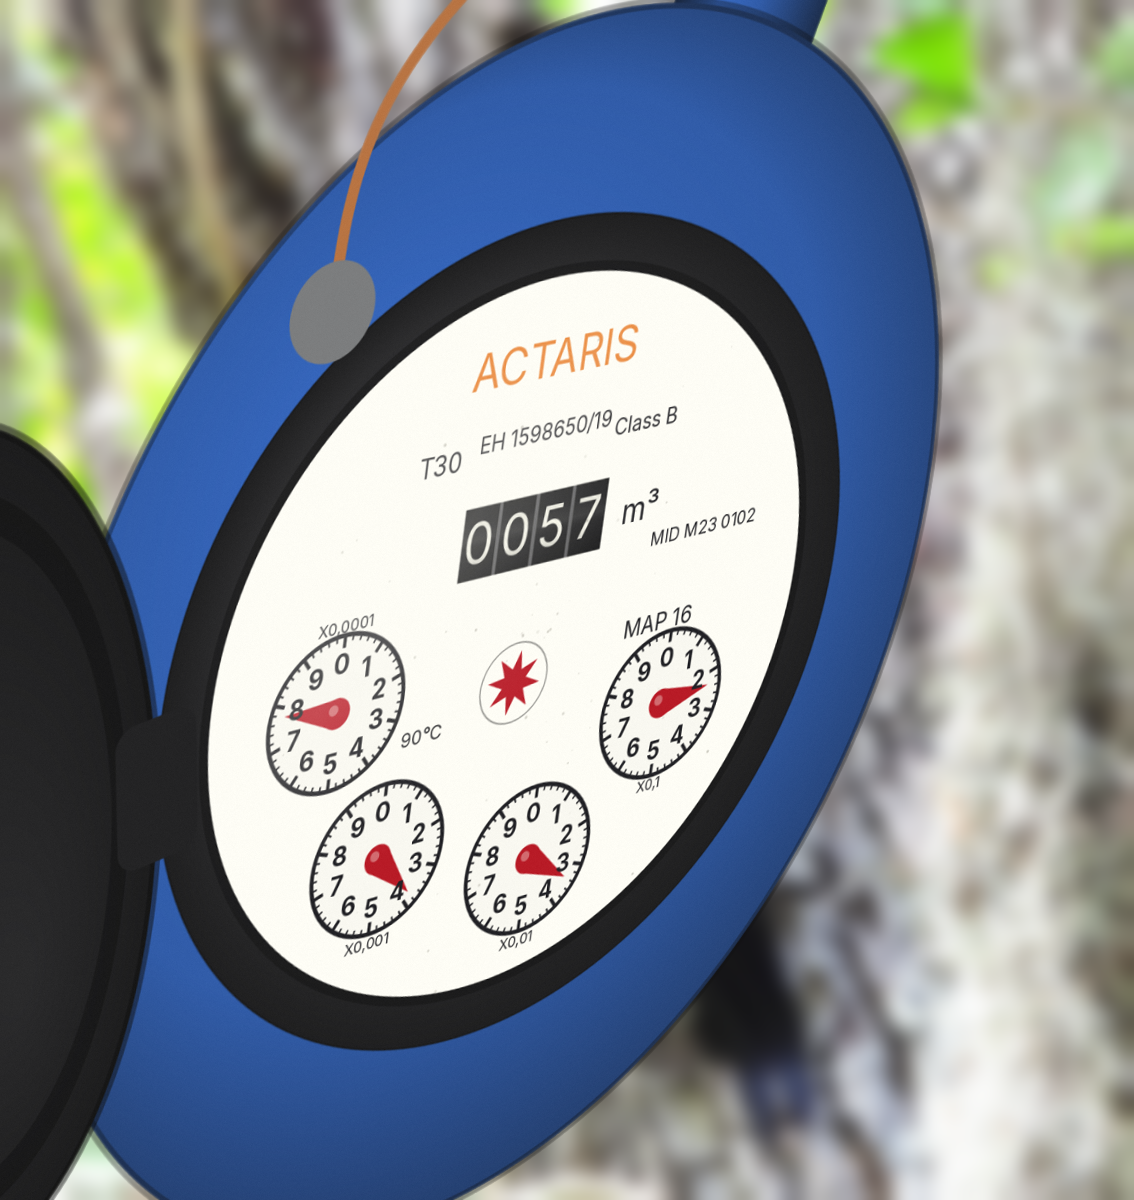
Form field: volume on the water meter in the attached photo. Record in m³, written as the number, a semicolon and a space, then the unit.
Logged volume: 57.2337; m³
